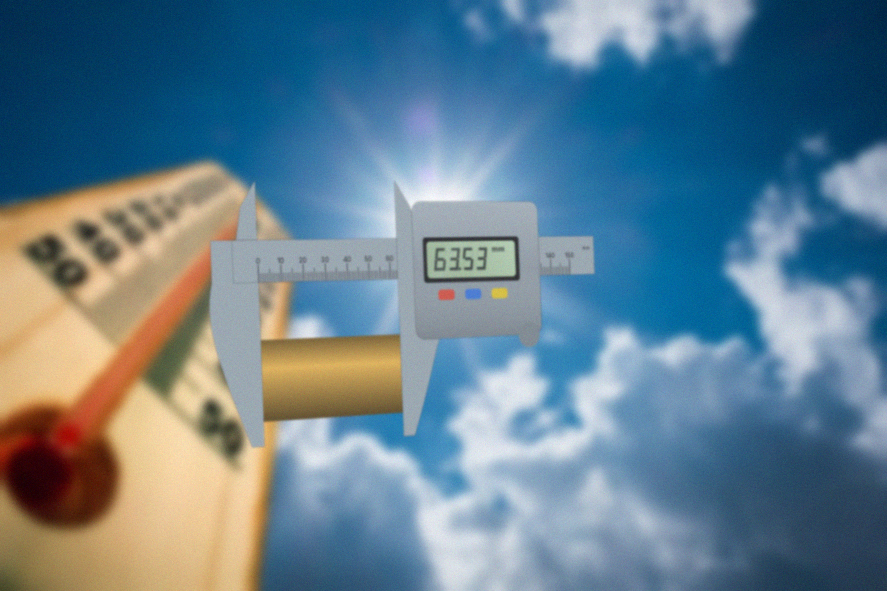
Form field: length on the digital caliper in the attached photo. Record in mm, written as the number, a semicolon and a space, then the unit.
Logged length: 63.53; mm
